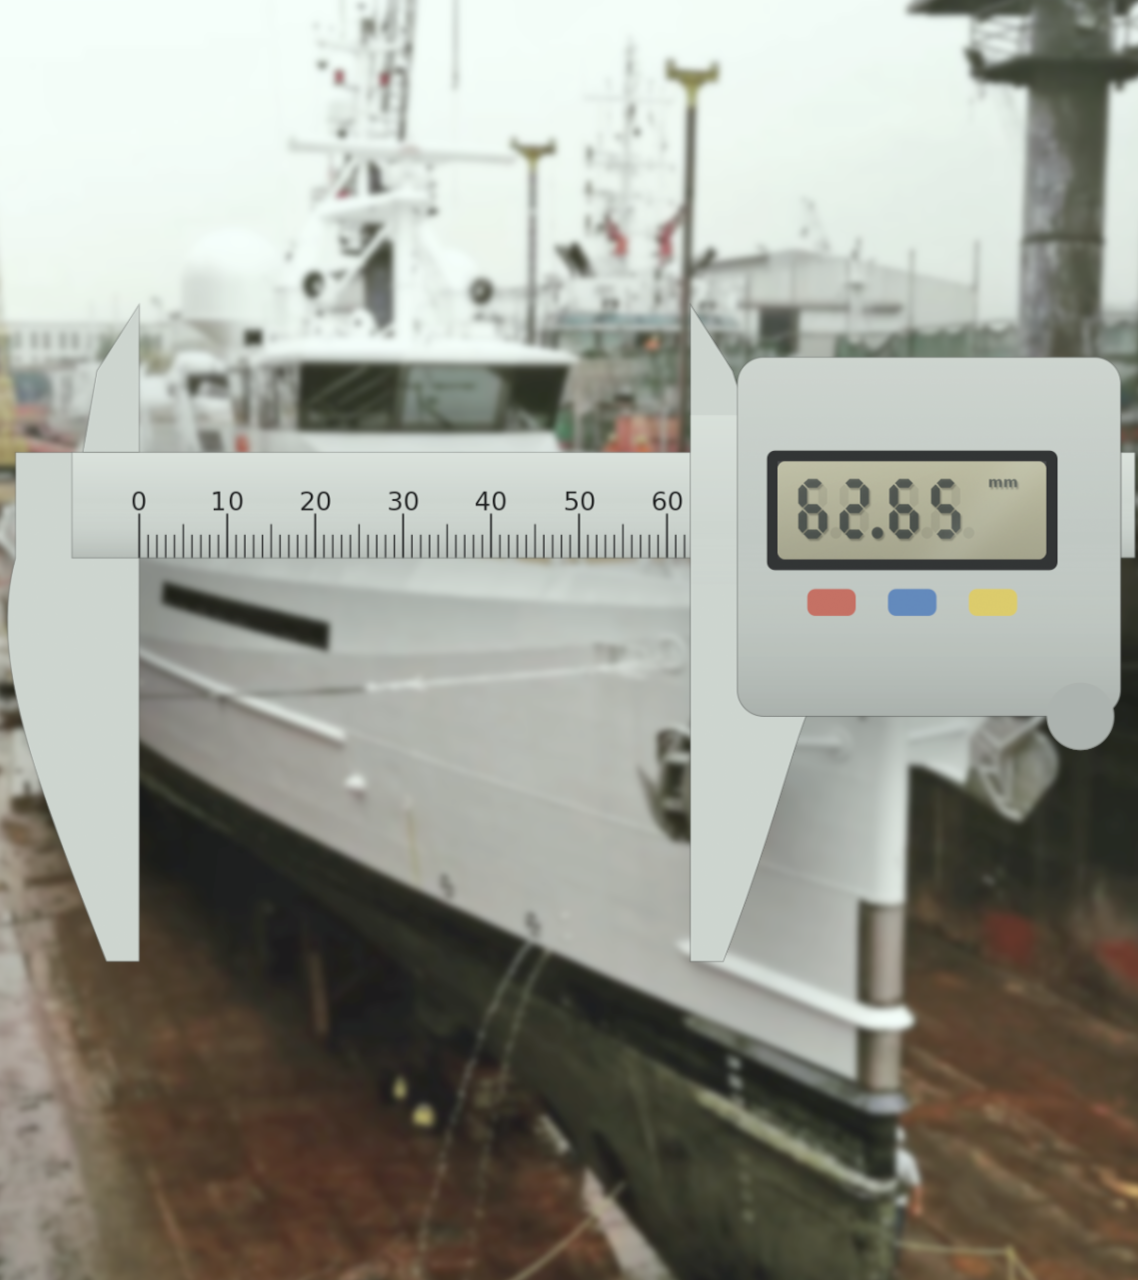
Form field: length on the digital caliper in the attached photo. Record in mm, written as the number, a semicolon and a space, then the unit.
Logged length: 62.65; mm
